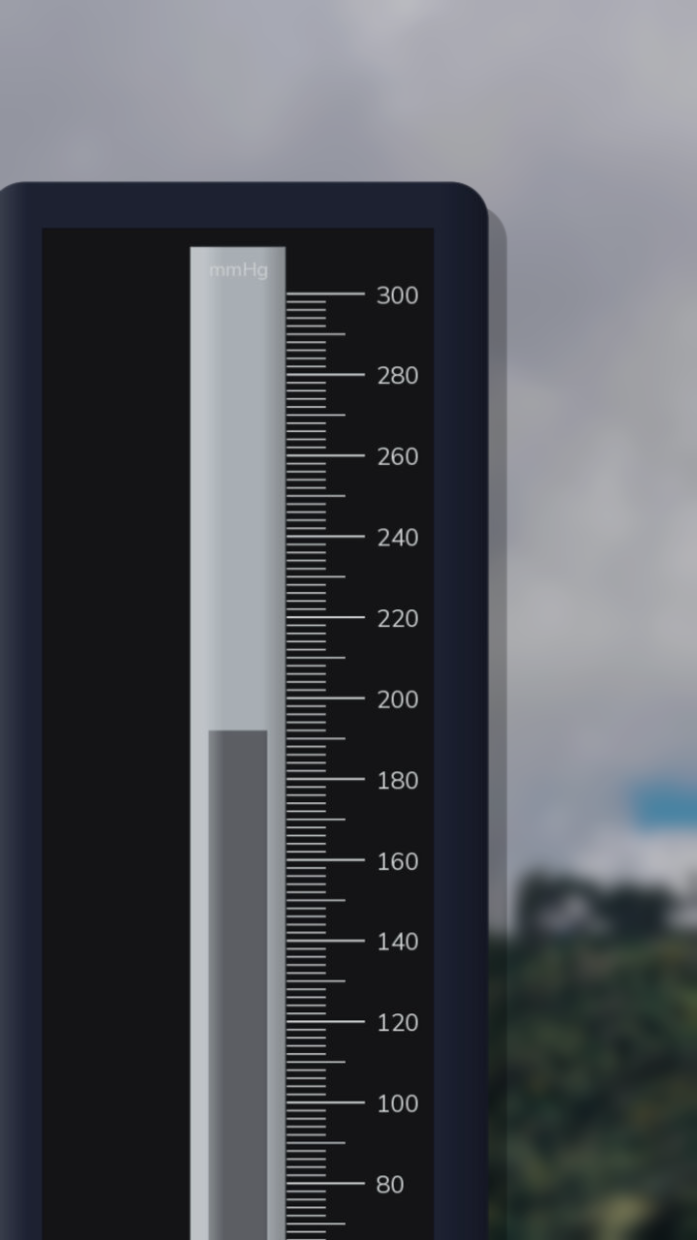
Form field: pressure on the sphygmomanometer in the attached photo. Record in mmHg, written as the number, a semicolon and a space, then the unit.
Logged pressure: 192; mmHg
